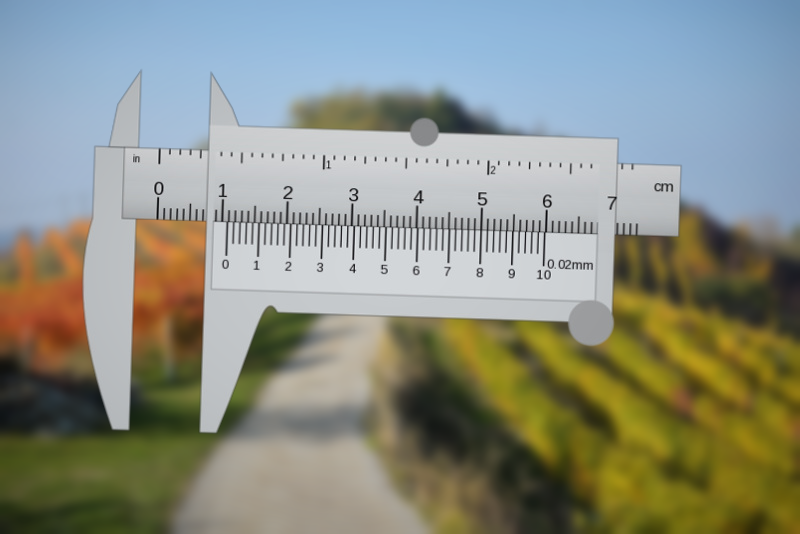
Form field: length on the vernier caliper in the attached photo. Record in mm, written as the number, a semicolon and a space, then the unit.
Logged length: 10.8; mm
